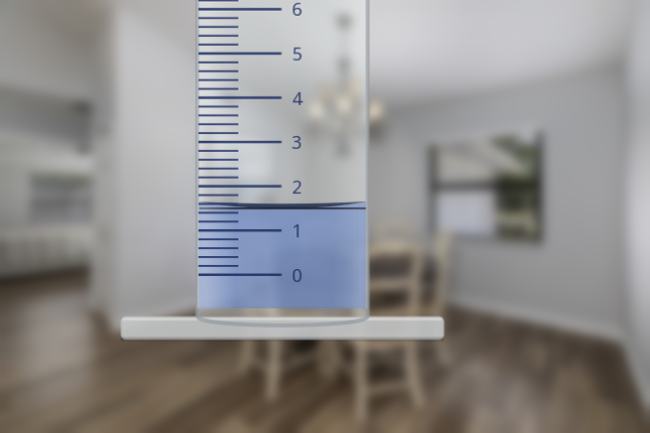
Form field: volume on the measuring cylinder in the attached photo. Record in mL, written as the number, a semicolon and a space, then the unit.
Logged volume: 1.5; mL
